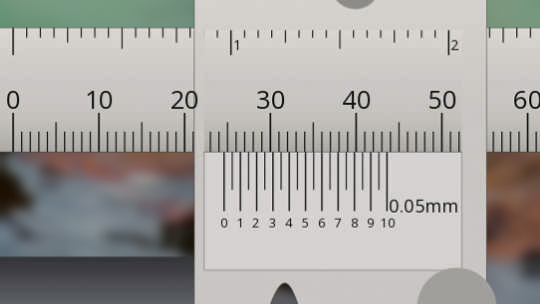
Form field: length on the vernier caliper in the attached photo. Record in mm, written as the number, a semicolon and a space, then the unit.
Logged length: 24.6; mm
